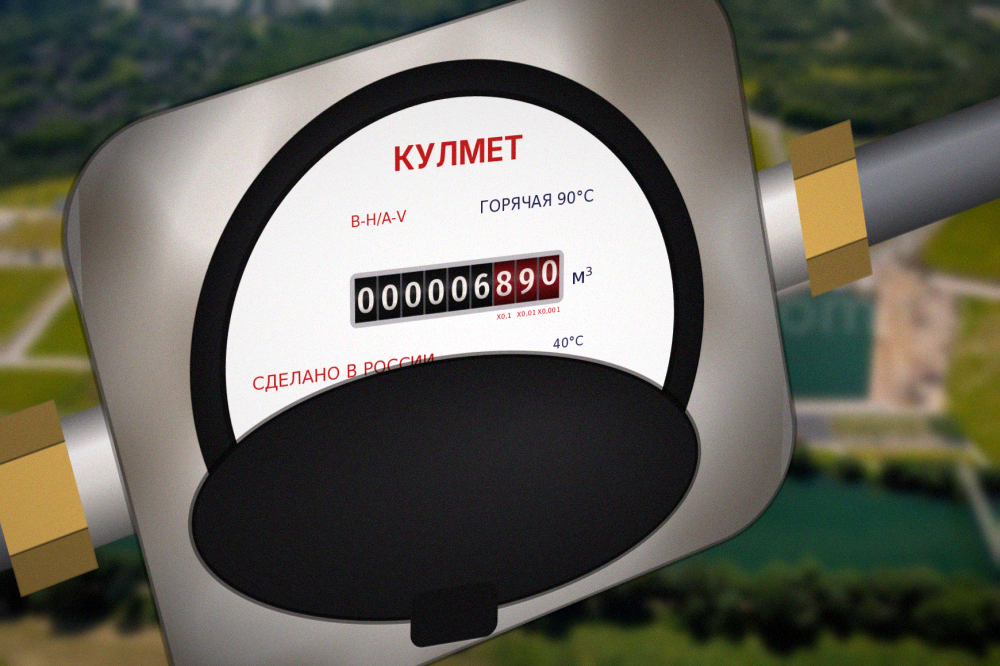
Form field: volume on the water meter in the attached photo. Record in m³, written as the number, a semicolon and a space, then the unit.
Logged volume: 6.890; m³
